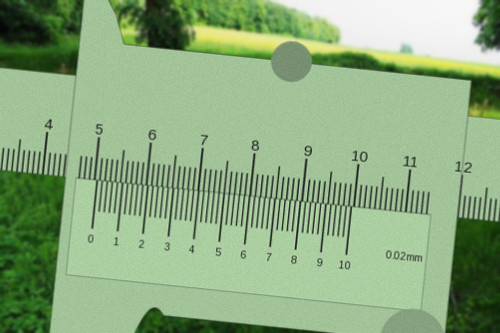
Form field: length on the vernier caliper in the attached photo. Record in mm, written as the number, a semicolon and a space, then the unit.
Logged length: 50.5; mm
